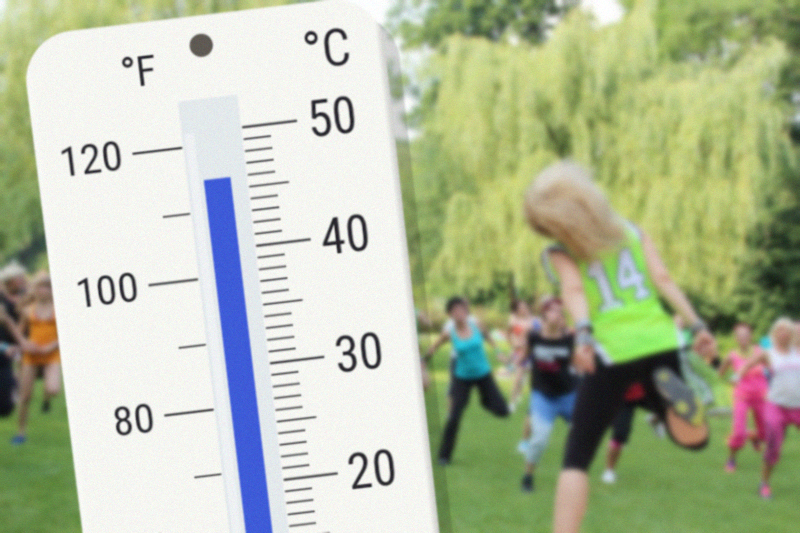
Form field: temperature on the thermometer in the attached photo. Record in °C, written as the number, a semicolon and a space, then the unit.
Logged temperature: 46; °C
